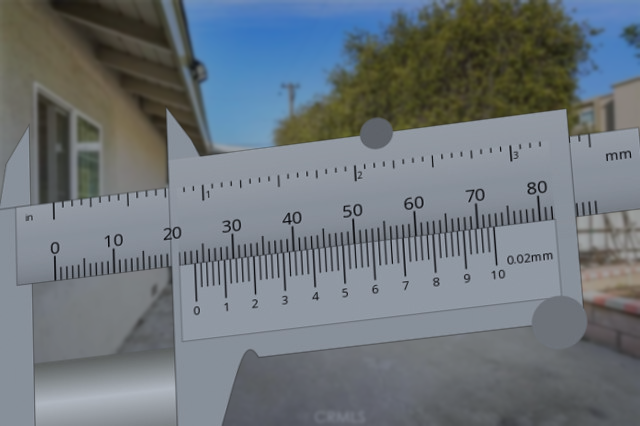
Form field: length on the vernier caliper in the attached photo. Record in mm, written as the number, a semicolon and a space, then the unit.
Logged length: 23.6; mm
